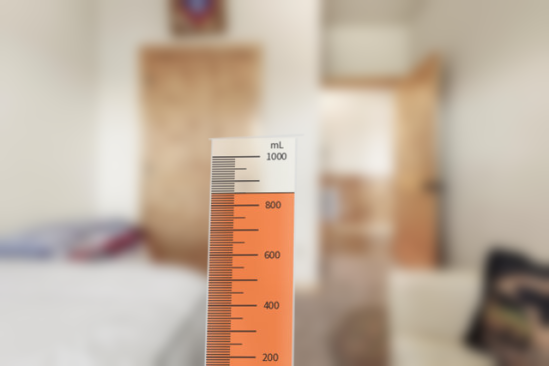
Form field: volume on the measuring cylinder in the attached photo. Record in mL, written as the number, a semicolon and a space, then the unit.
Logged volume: 850; mL
